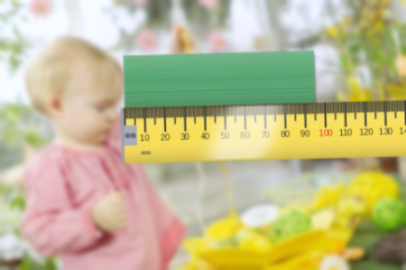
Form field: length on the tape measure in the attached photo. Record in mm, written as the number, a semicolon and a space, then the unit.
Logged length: 95; mm
